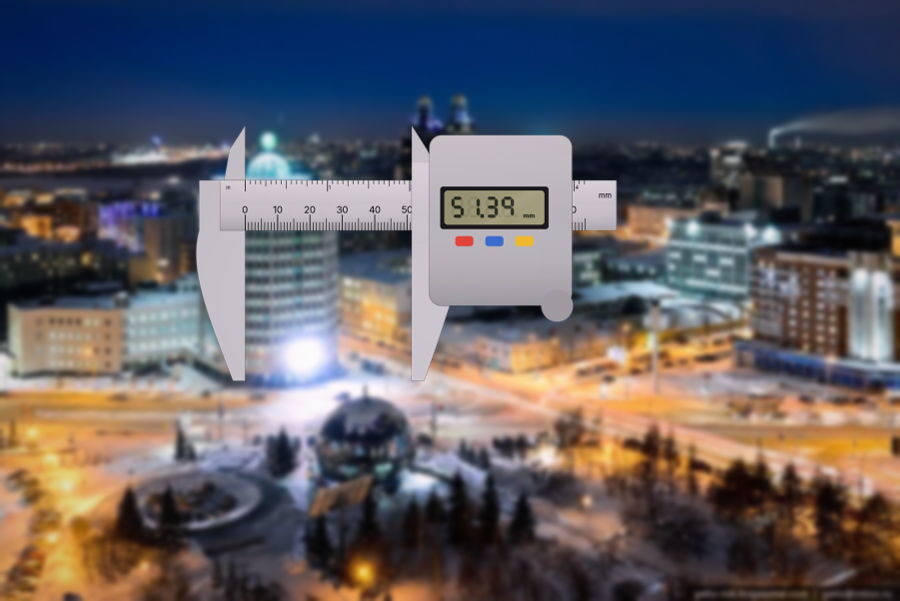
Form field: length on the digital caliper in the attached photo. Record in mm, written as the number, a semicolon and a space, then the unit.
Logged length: 51.39; mm
